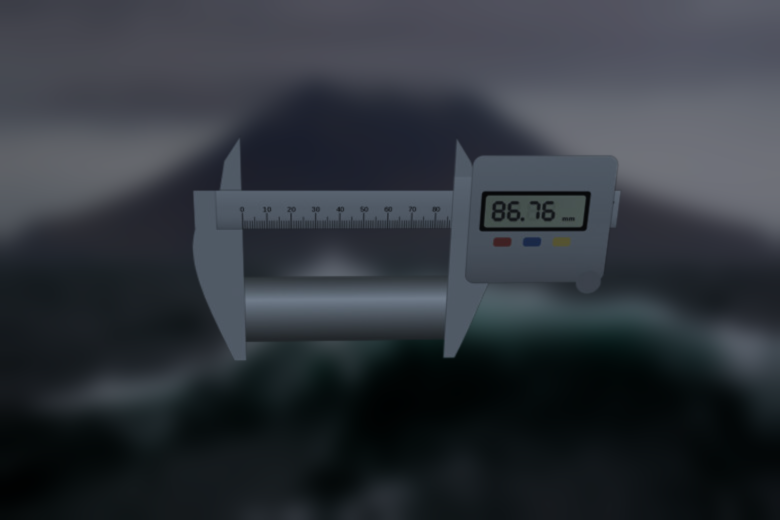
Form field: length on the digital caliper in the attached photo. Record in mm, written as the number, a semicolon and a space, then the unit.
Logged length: 86.76; mm
